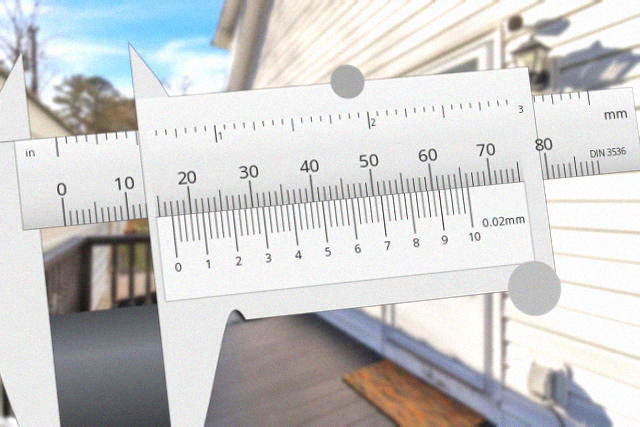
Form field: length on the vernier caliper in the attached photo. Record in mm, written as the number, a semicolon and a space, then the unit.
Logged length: 17.0; mm
